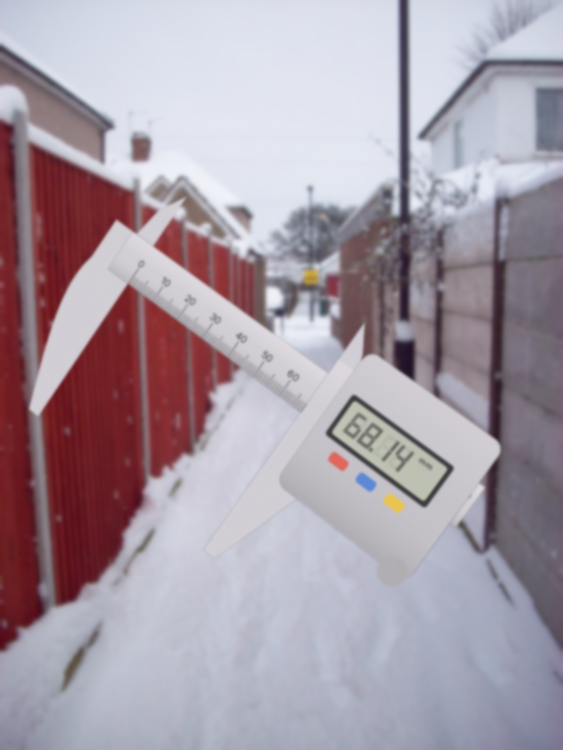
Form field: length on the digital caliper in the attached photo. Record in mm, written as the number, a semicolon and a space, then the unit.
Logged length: 68.14; mm
